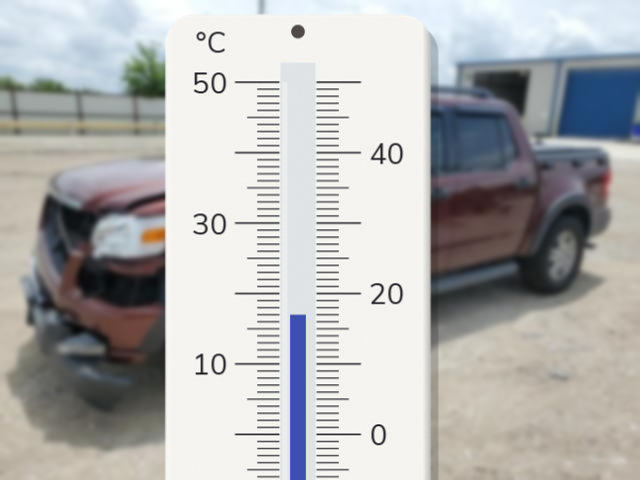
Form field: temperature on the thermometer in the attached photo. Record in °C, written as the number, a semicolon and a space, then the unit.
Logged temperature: 17; °C
